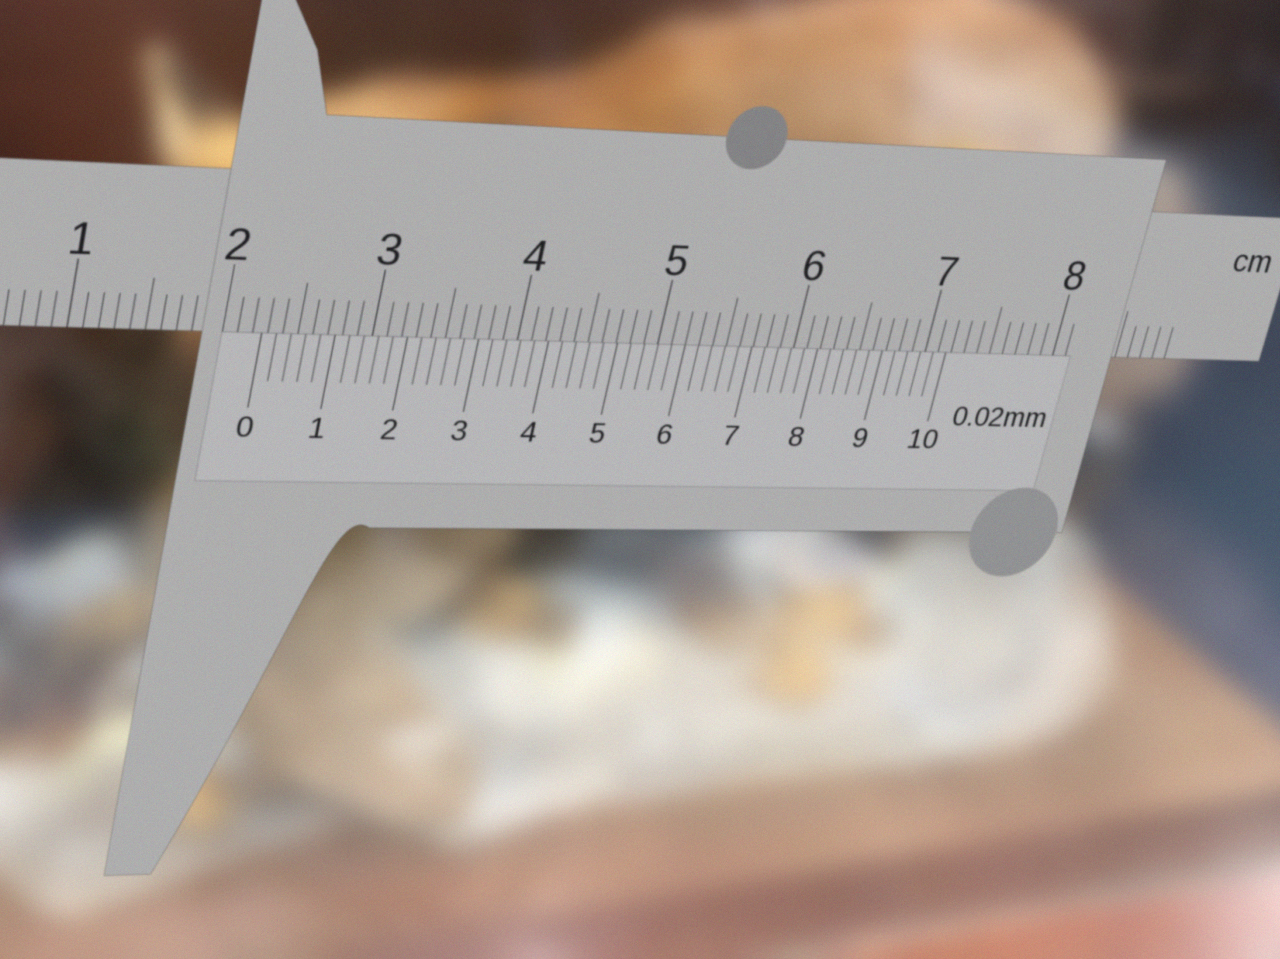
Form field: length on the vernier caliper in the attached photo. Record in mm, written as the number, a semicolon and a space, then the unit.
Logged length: 22.6; mm
